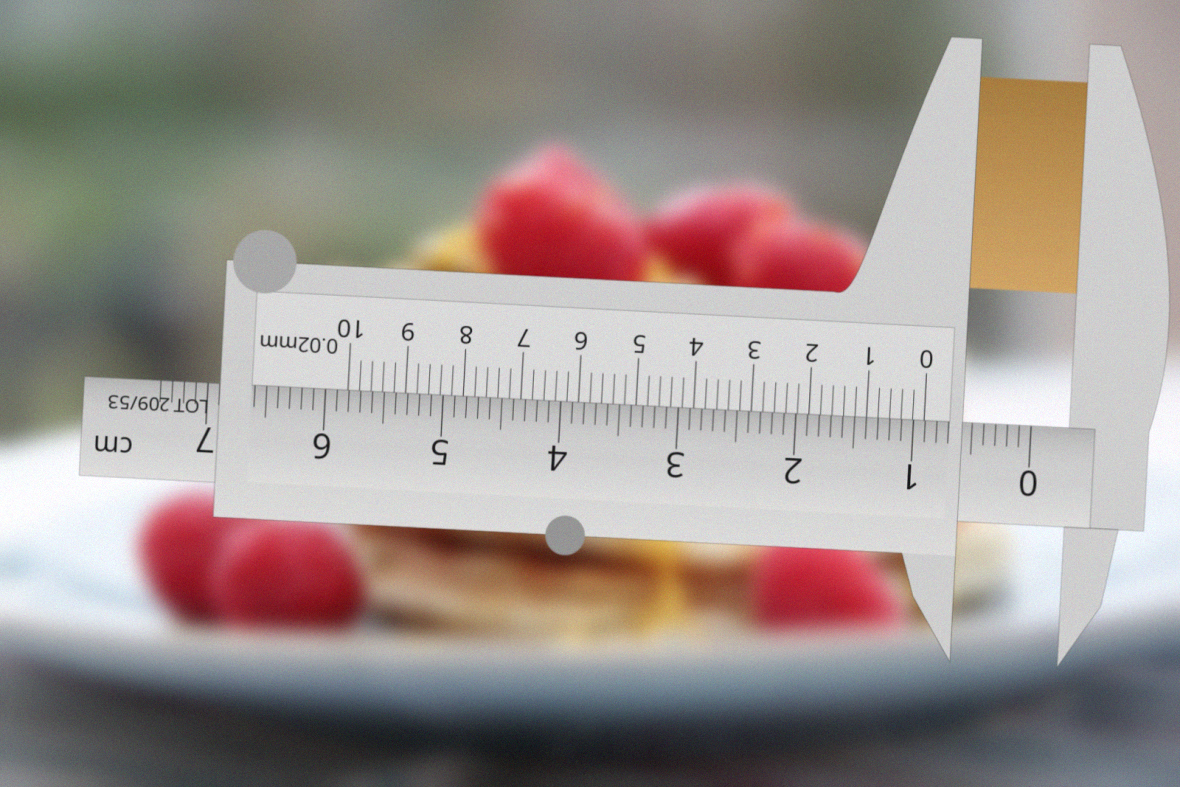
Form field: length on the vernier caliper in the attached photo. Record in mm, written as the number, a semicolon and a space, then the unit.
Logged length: 9.1; mm
